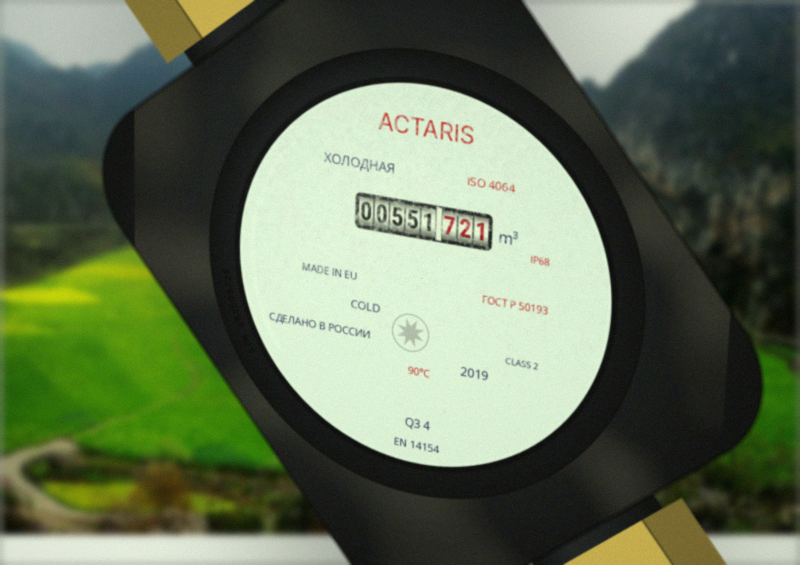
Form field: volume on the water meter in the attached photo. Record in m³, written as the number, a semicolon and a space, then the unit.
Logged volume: 551.721; m³
